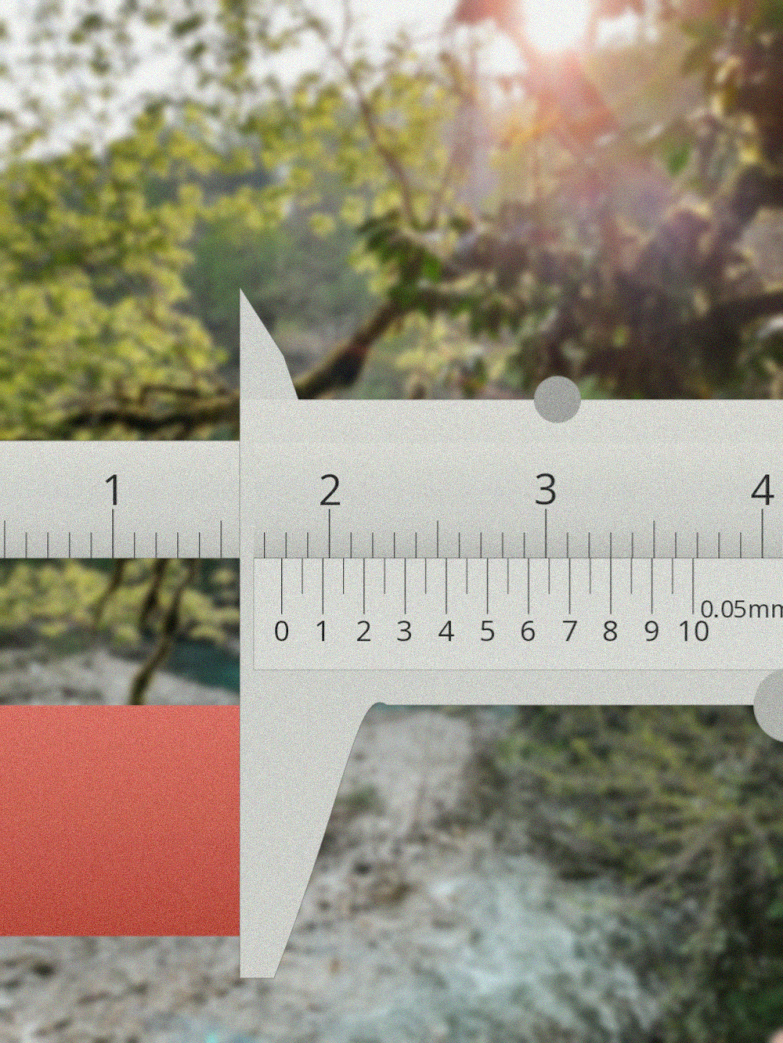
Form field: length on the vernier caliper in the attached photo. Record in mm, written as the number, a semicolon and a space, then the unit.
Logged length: 17.80; mm
